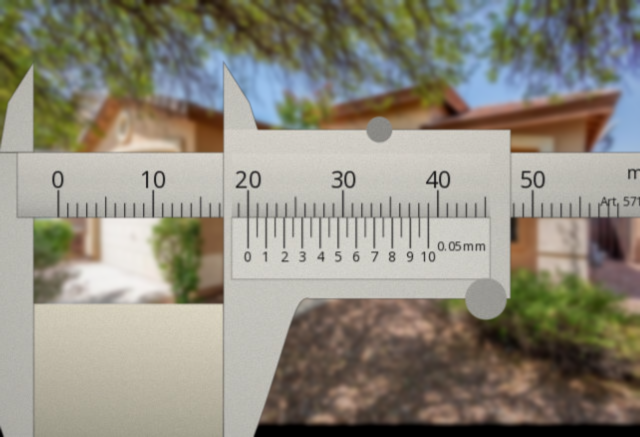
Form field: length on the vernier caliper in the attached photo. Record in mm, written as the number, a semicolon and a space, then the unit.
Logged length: 20.0; mm
